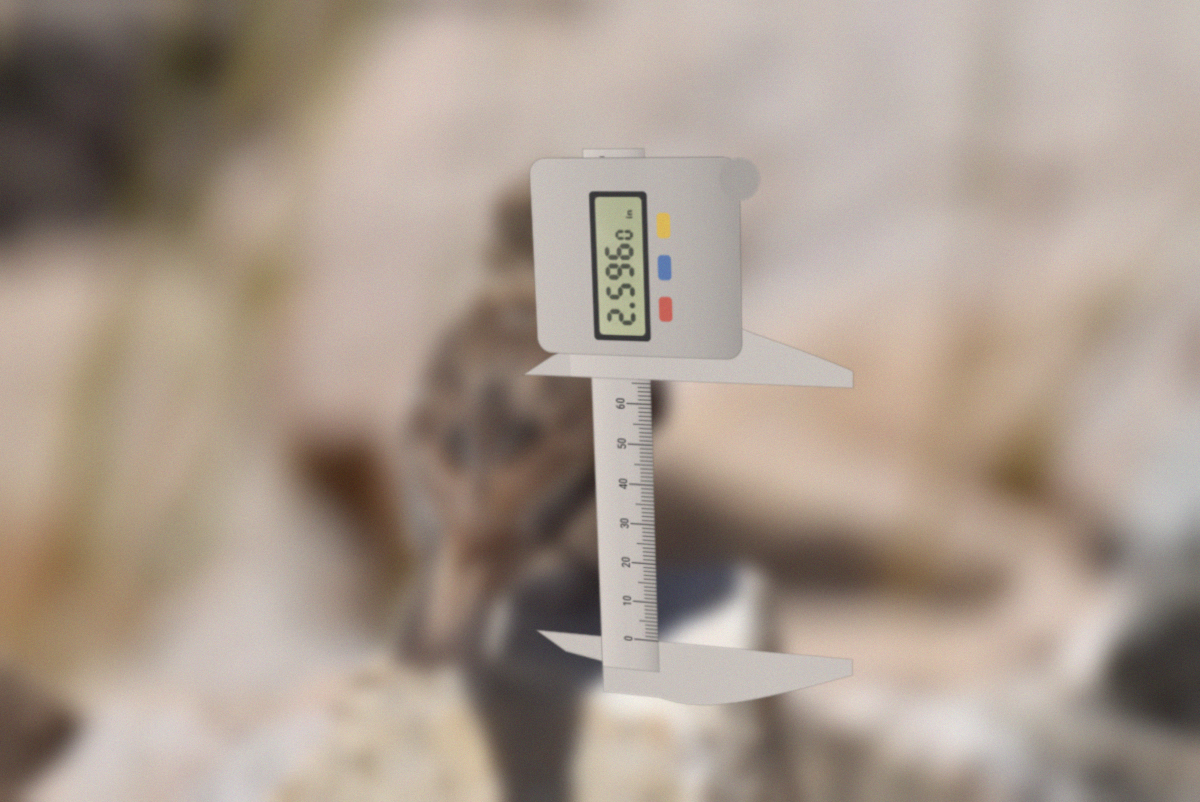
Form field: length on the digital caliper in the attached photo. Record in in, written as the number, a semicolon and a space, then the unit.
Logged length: 2.5960; in
